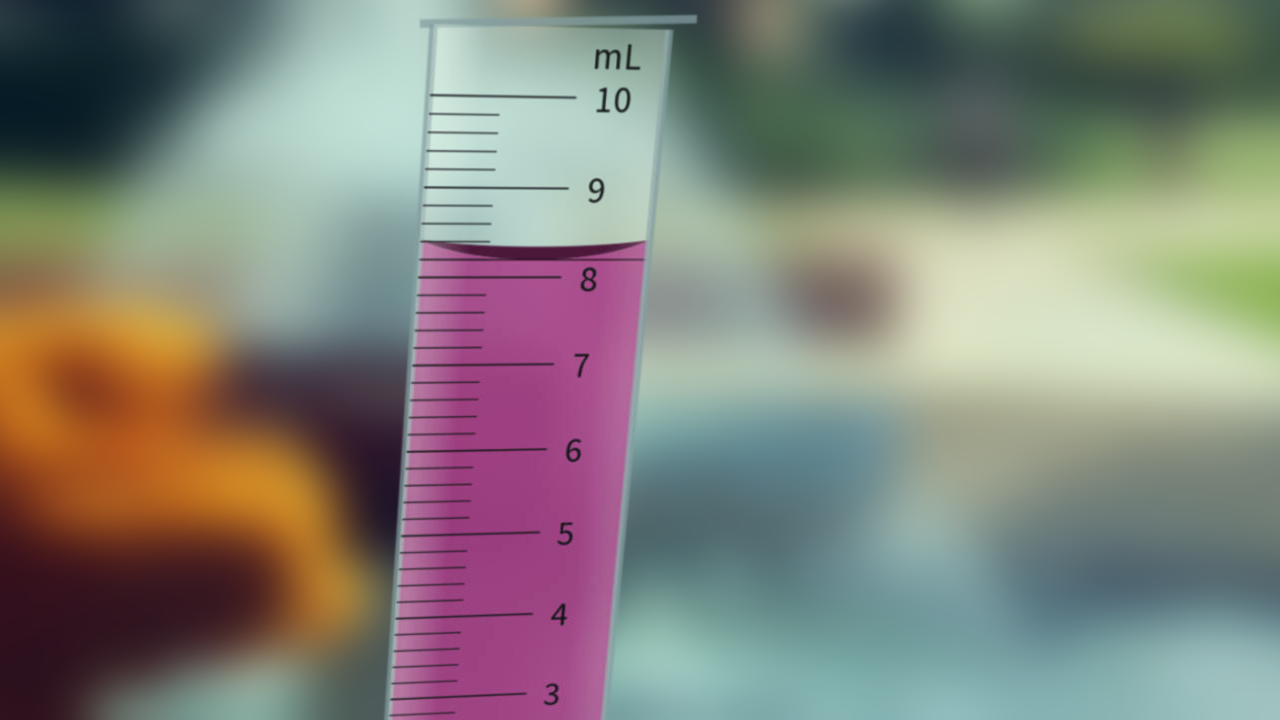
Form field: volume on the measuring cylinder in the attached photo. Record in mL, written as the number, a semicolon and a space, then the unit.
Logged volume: 8.2; mL
